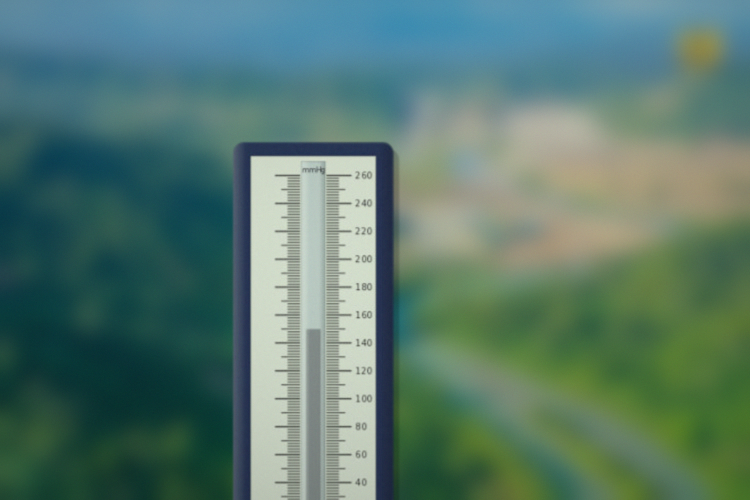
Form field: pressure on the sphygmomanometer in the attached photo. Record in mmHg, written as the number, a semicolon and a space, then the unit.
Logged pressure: 150; mmHg
